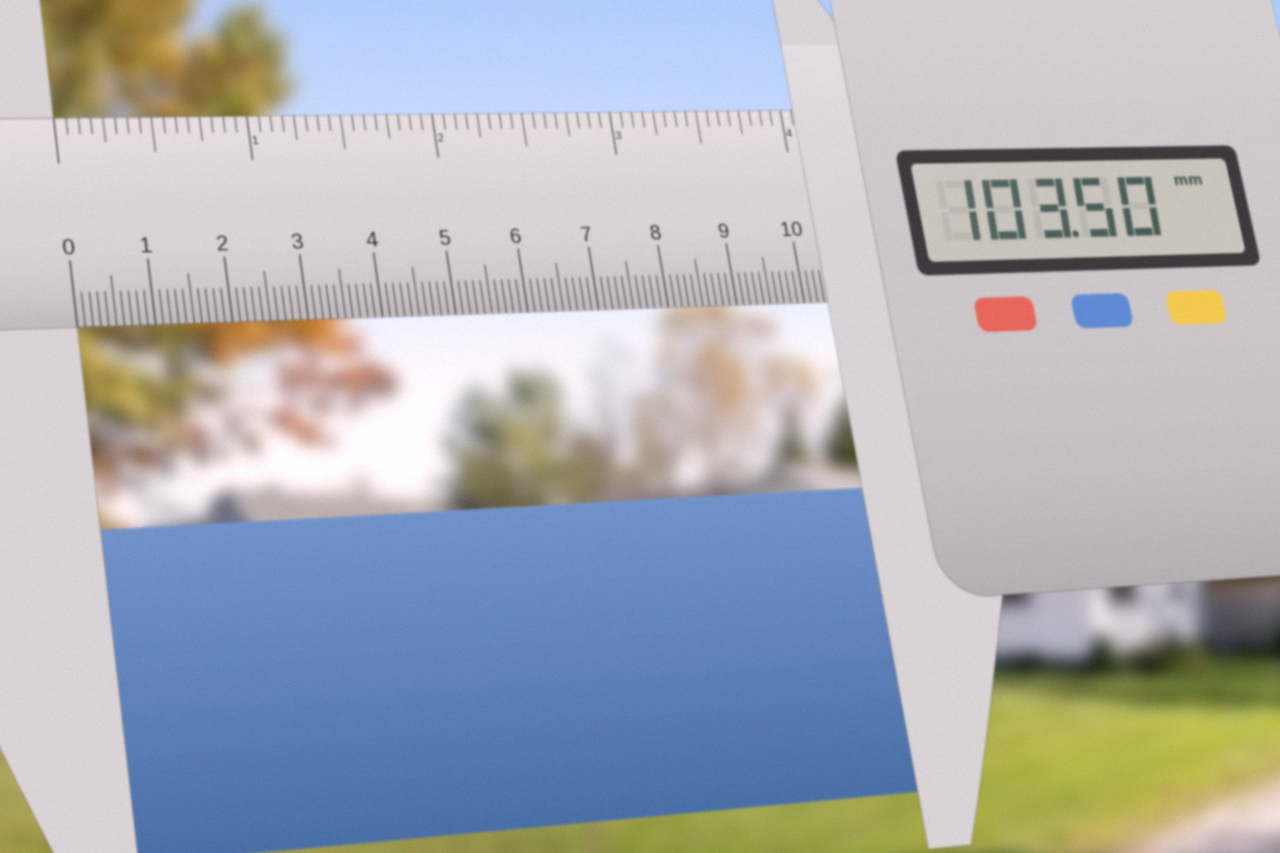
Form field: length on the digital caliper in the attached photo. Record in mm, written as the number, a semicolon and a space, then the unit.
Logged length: 103.50; mm
